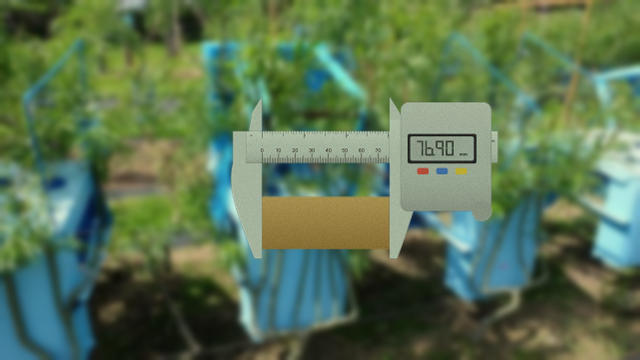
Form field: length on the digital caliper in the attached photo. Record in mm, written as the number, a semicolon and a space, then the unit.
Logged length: 76.90; mm
